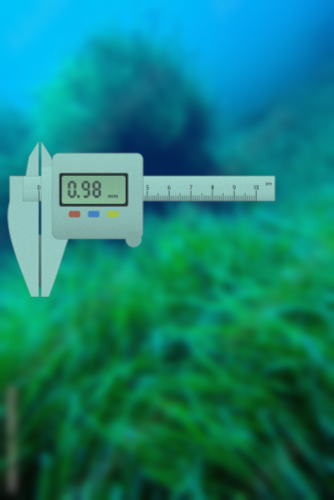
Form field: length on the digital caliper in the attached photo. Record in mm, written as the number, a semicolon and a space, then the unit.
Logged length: 0.98; mm
